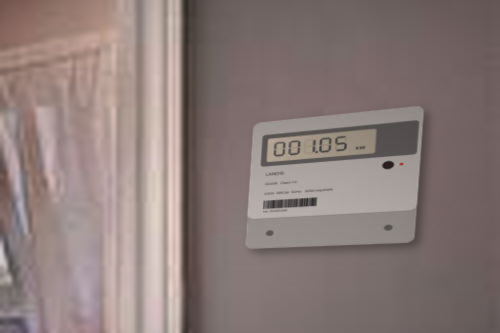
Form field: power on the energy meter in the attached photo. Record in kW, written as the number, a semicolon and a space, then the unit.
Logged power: 1.05; kW
